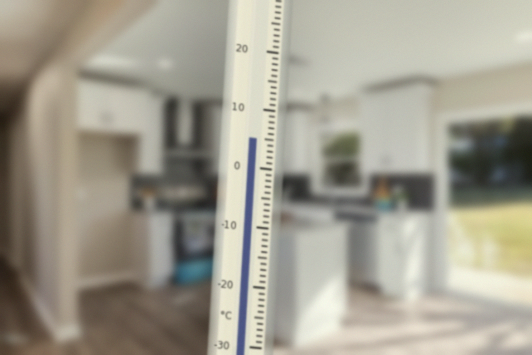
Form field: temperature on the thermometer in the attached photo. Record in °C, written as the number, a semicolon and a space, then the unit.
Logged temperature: 5; °C
